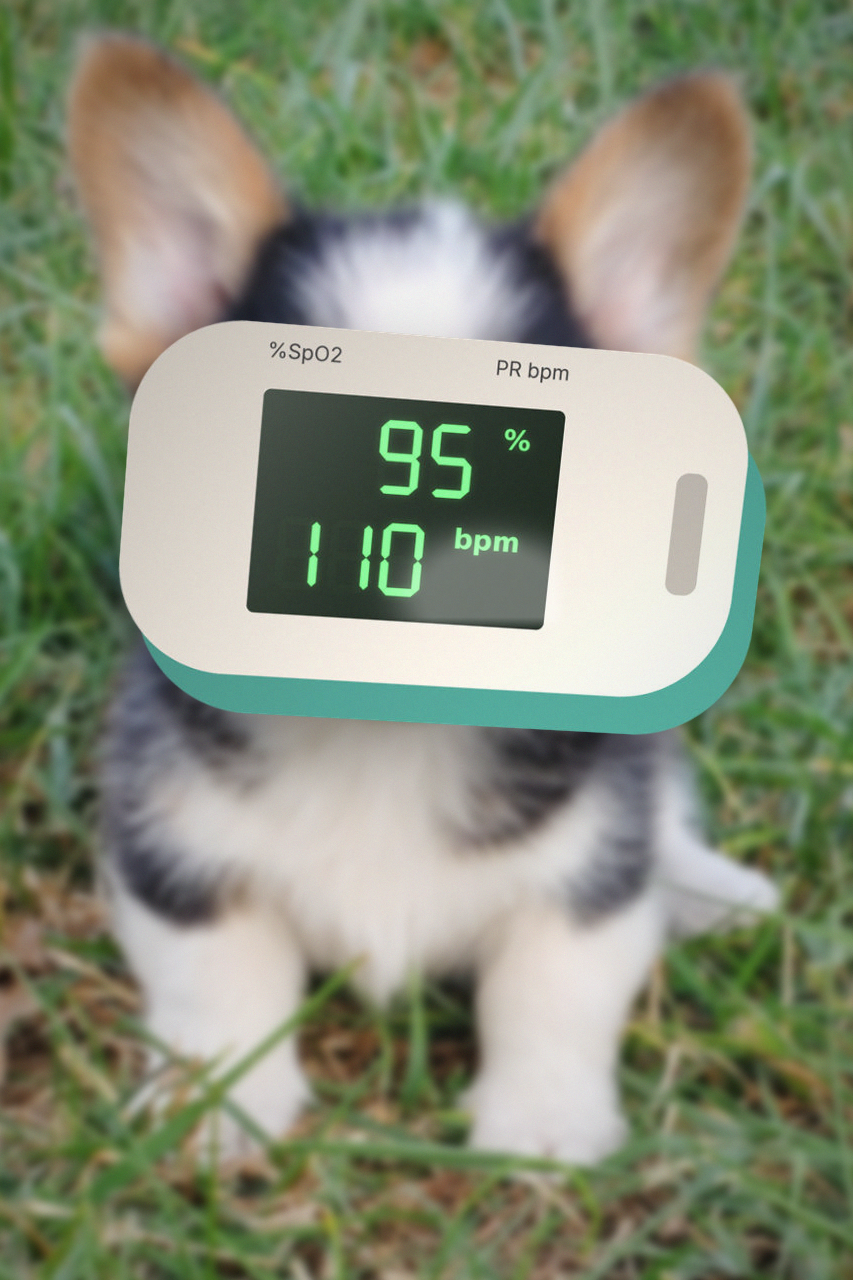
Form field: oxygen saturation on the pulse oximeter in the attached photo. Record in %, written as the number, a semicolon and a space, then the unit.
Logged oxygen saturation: 95; %
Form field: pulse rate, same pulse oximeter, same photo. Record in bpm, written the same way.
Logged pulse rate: 110; bpm
